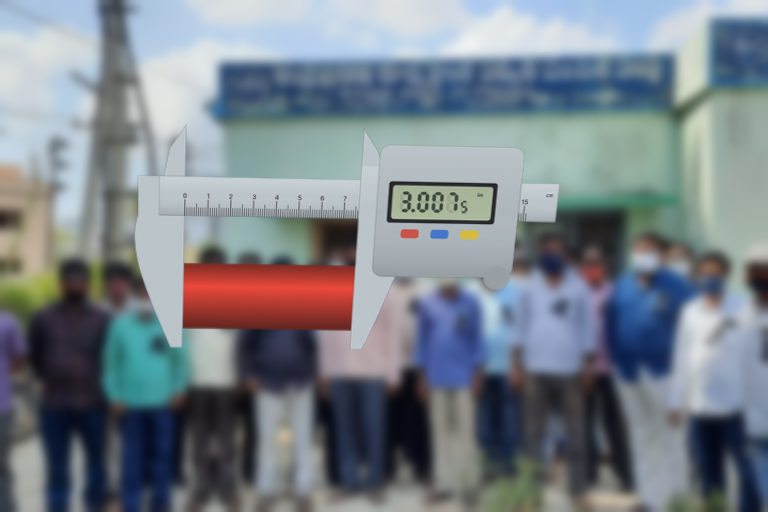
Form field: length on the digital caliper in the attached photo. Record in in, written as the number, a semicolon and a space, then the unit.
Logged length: 3.0075; in
